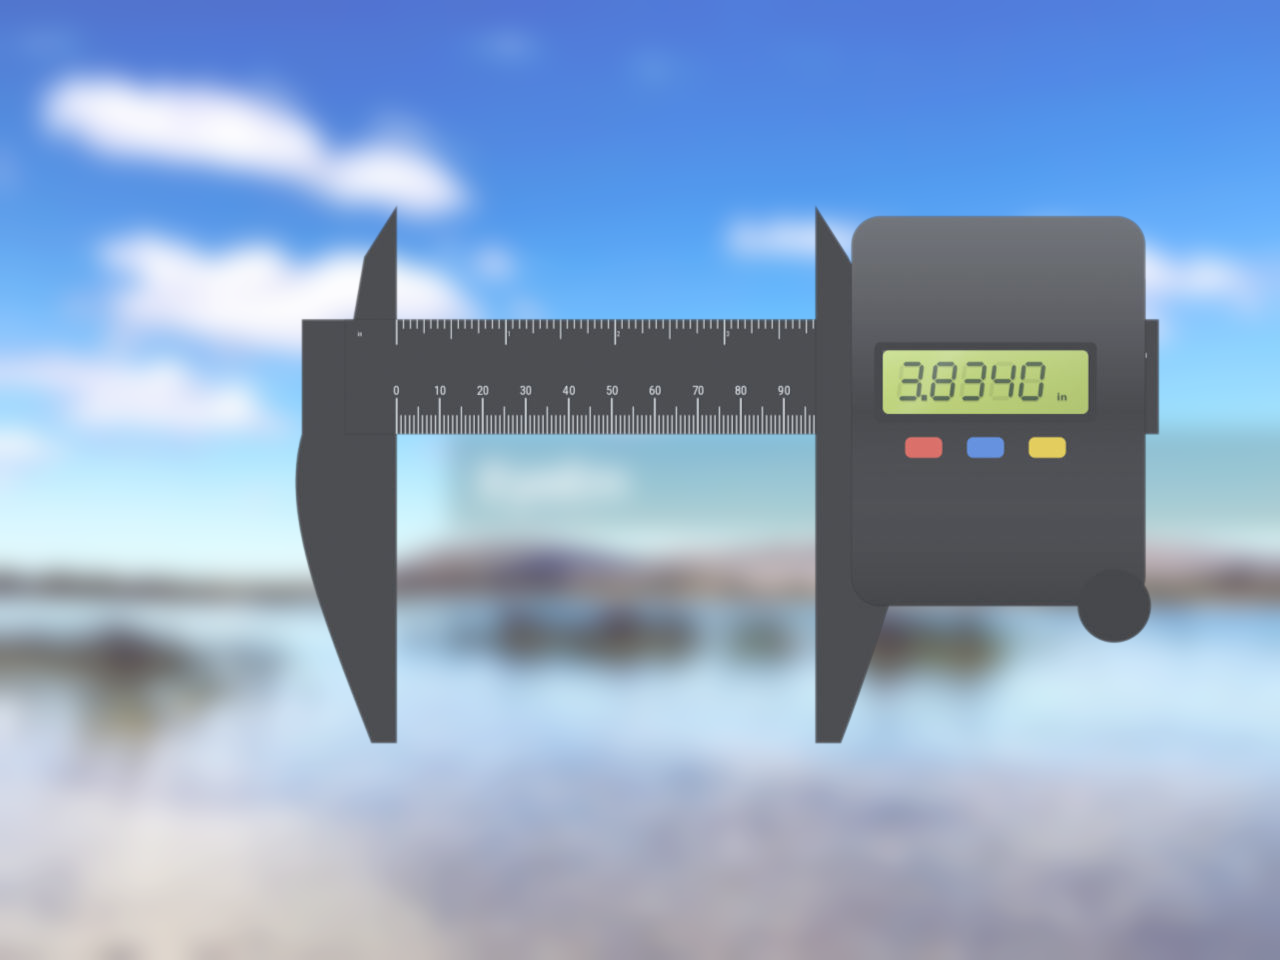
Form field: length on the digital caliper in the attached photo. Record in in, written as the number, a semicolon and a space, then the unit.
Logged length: 3.8340; in
